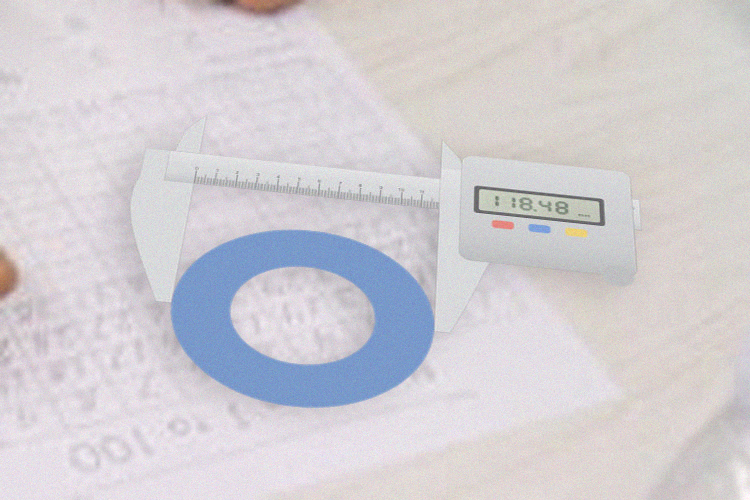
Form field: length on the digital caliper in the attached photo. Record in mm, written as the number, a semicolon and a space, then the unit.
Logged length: 118.48; mm
